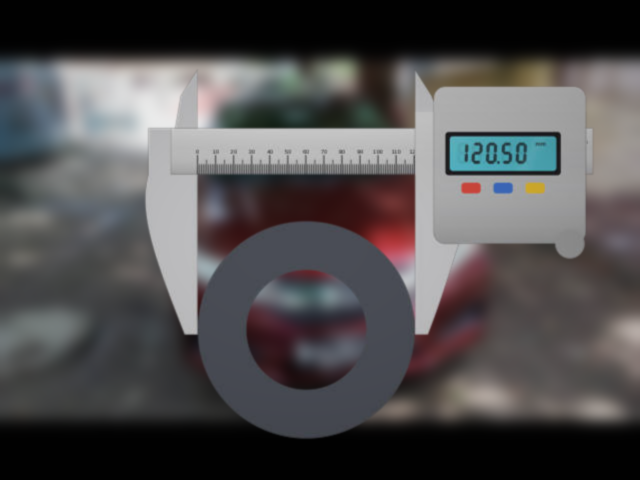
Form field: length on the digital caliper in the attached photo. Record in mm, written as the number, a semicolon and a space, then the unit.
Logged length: 120.50; mm
